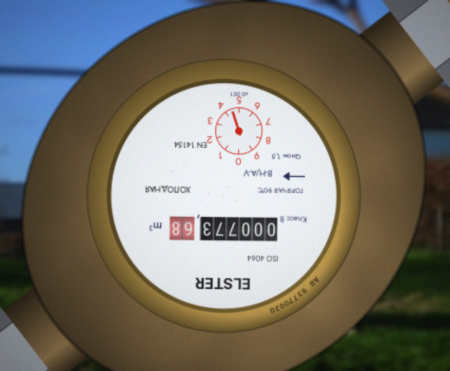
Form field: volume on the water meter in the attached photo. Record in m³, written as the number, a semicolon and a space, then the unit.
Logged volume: 773.684; m³
